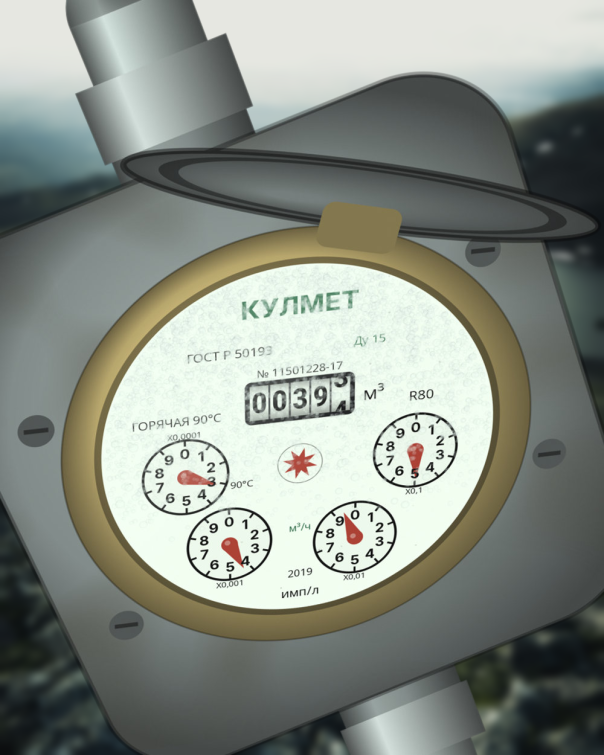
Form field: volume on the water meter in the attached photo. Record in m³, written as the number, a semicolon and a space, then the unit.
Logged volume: 393.4943; m³
